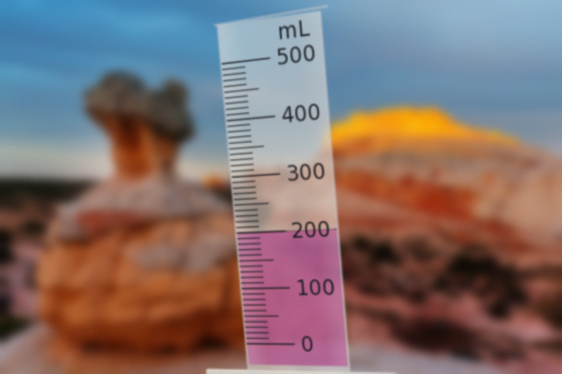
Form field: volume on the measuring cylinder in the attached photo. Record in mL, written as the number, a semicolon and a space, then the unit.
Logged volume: 200; mL
